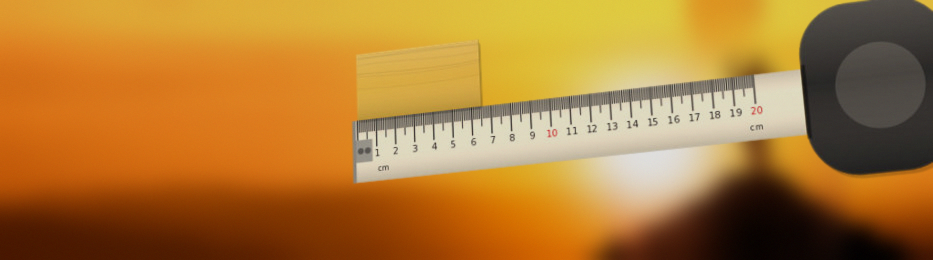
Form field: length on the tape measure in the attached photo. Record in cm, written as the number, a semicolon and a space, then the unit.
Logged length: 6.5; cm
